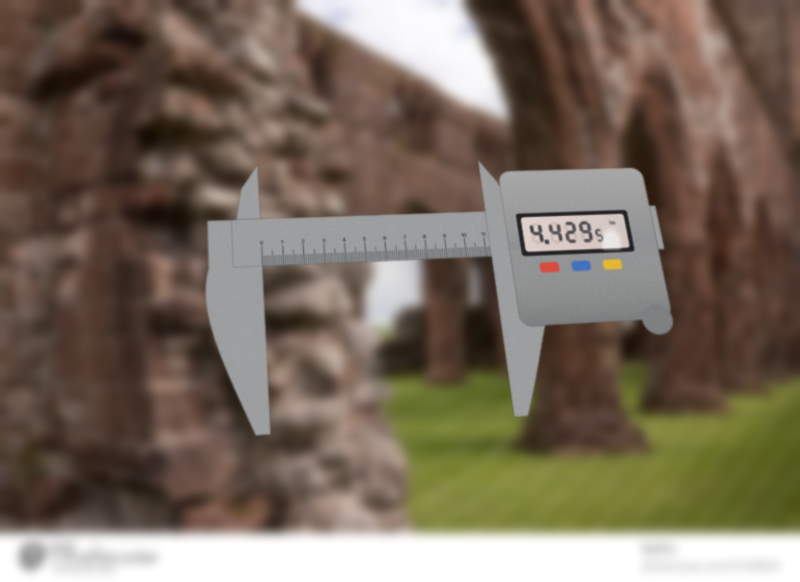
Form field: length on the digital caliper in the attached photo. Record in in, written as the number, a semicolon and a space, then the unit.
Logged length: 4.4295; in
